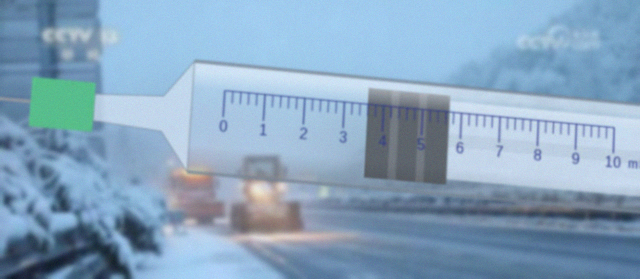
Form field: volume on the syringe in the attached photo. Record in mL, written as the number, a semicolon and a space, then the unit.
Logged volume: 3.6; mL
